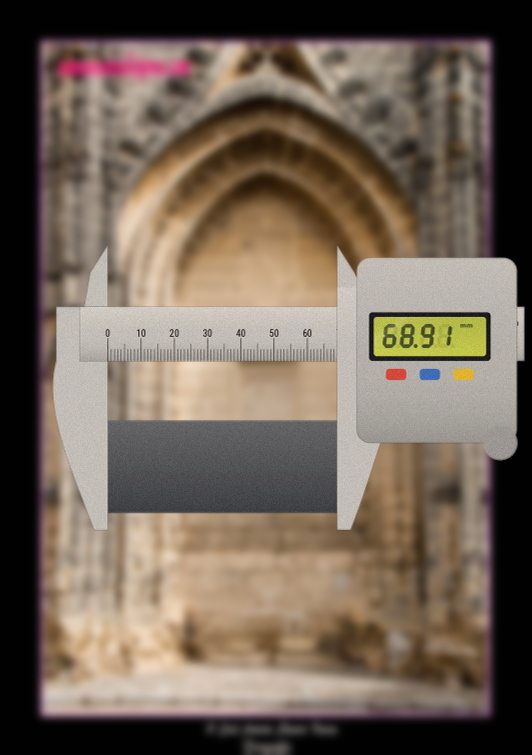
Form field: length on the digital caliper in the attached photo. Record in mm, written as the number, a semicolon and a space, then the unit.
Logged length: 68.91; mm
